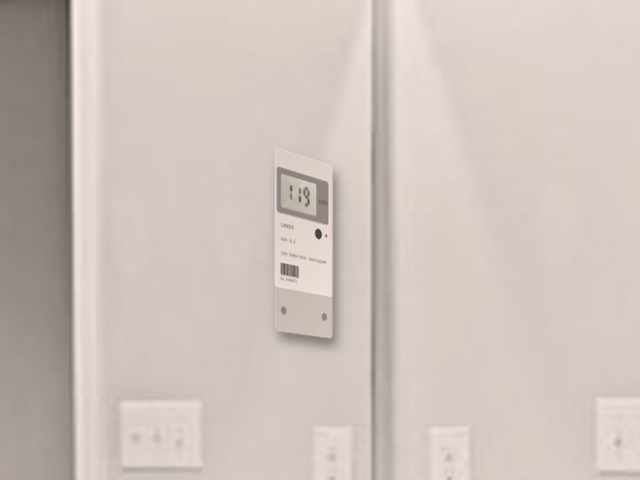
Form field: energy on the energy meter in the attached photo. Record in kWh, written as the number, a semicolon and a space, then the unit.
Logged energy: 119; kWh
